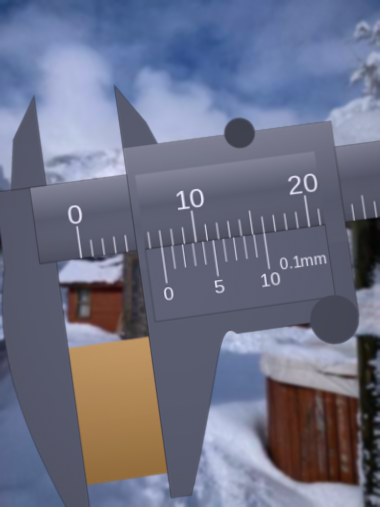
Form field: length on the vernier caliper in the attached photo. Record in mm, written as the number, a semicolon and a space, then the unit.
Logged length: 7.0; mm
